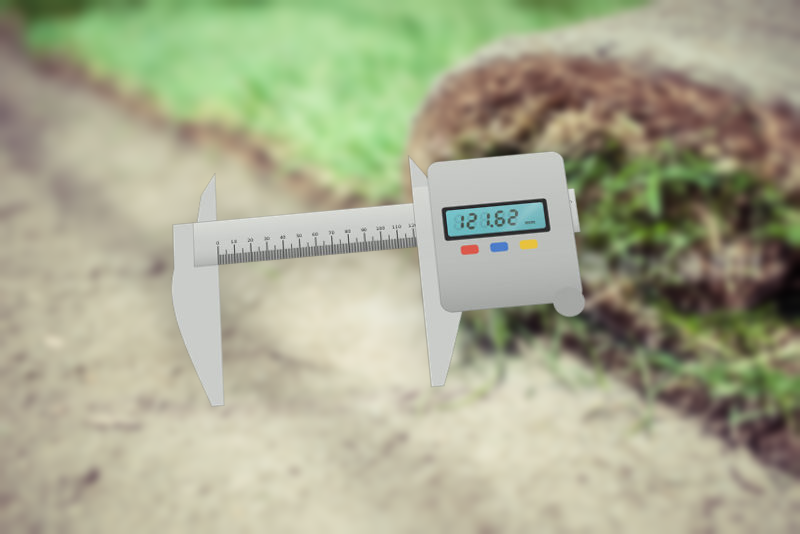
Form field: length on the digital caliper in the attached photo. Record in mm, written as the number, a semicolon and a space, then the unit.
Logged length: 121.62; mm
